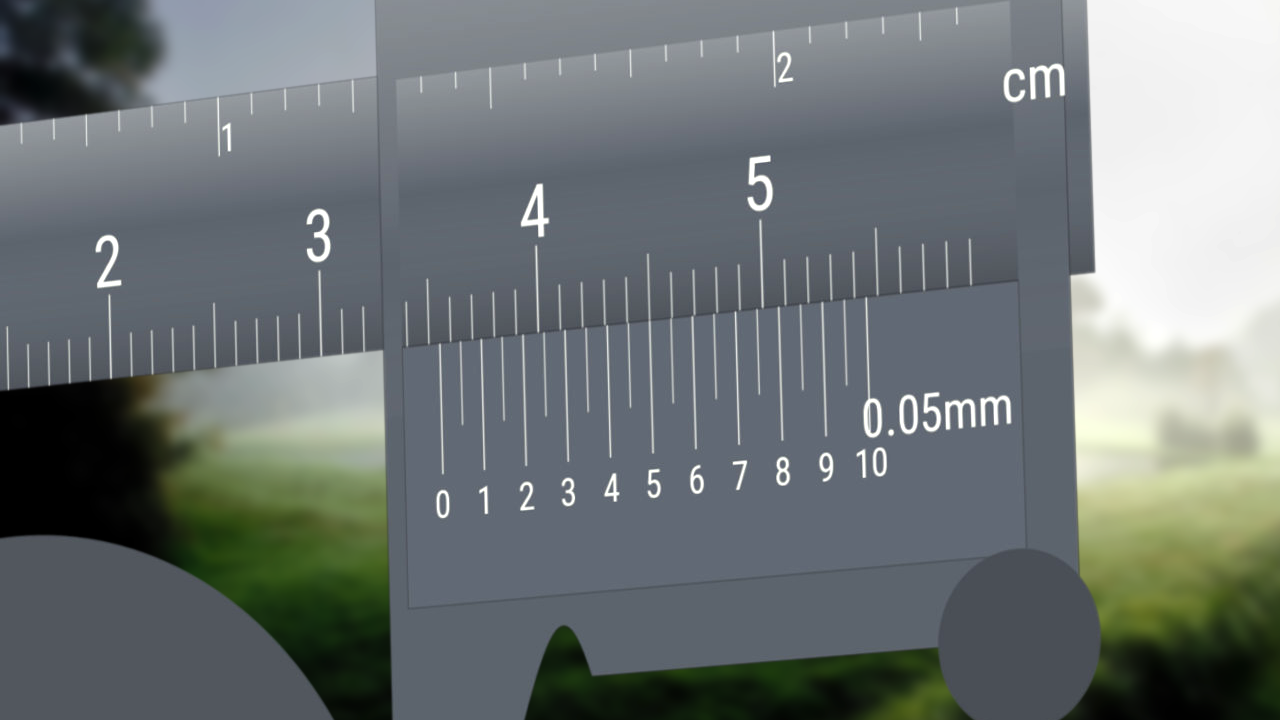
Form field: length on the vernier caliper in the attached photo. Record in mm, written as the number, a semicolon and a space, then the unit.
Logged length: 35.5; mm
